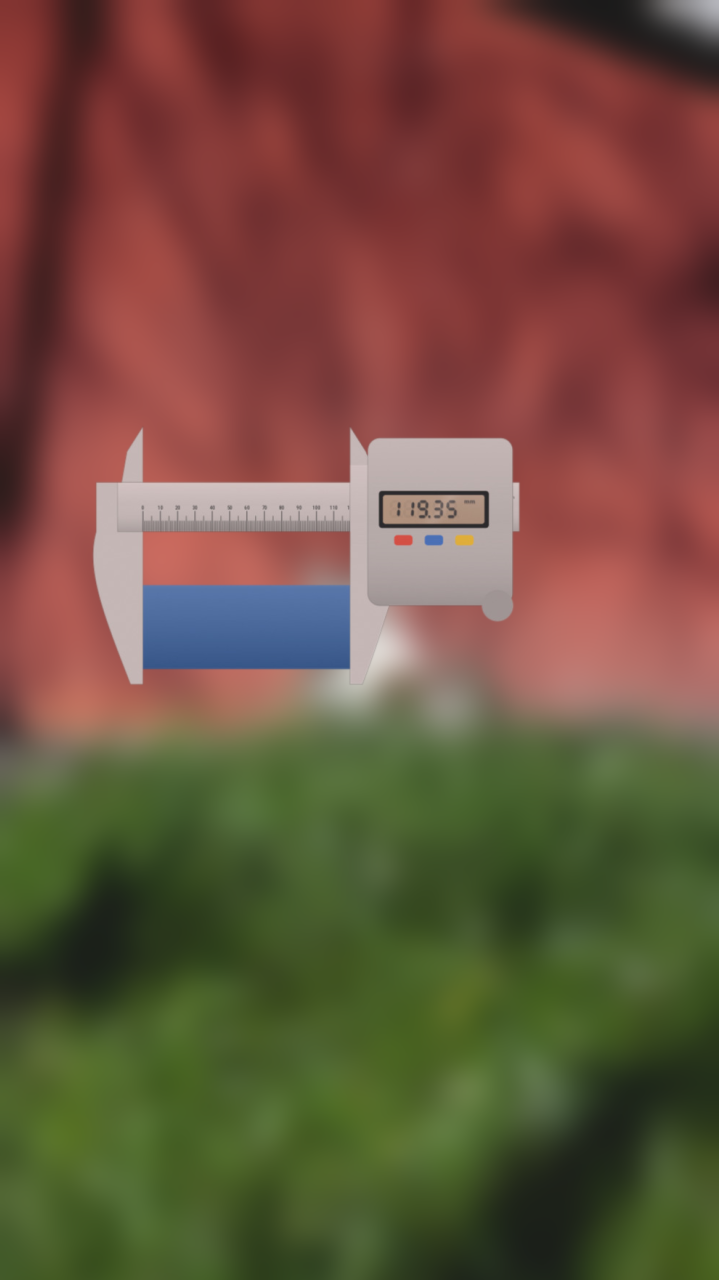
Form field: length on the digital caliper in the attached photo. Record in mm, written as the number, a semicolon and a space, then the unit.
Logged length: 119.35; mm
